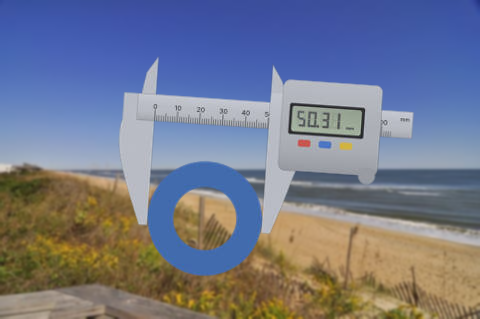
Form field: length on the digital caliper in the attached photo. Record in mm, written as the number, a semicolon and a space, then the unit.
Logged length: 50.31; mm
